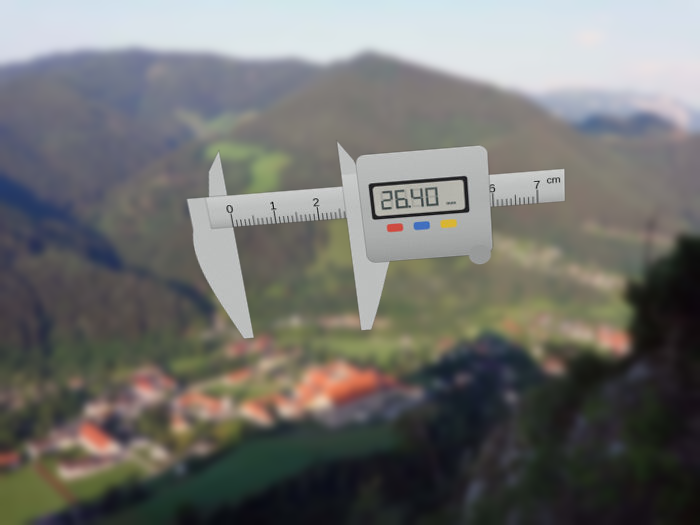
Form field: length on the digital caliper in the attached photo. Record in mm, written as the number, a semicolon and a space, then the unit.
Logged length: 26.40; mm
